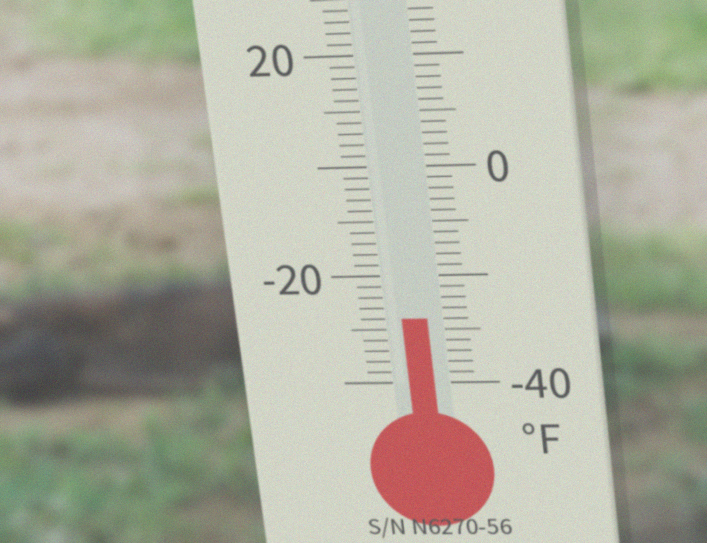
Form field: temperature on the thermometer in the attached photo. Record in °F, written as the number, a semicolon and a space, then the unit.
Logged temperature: -28; °F
